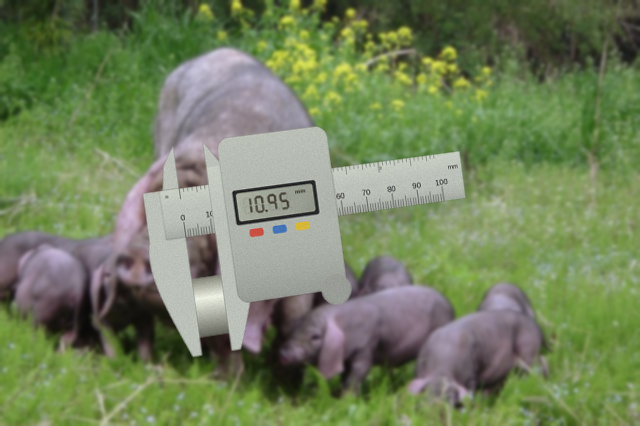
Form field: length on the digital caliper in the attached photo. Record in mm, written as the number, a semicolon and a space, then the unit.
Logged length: 10.95; mm
